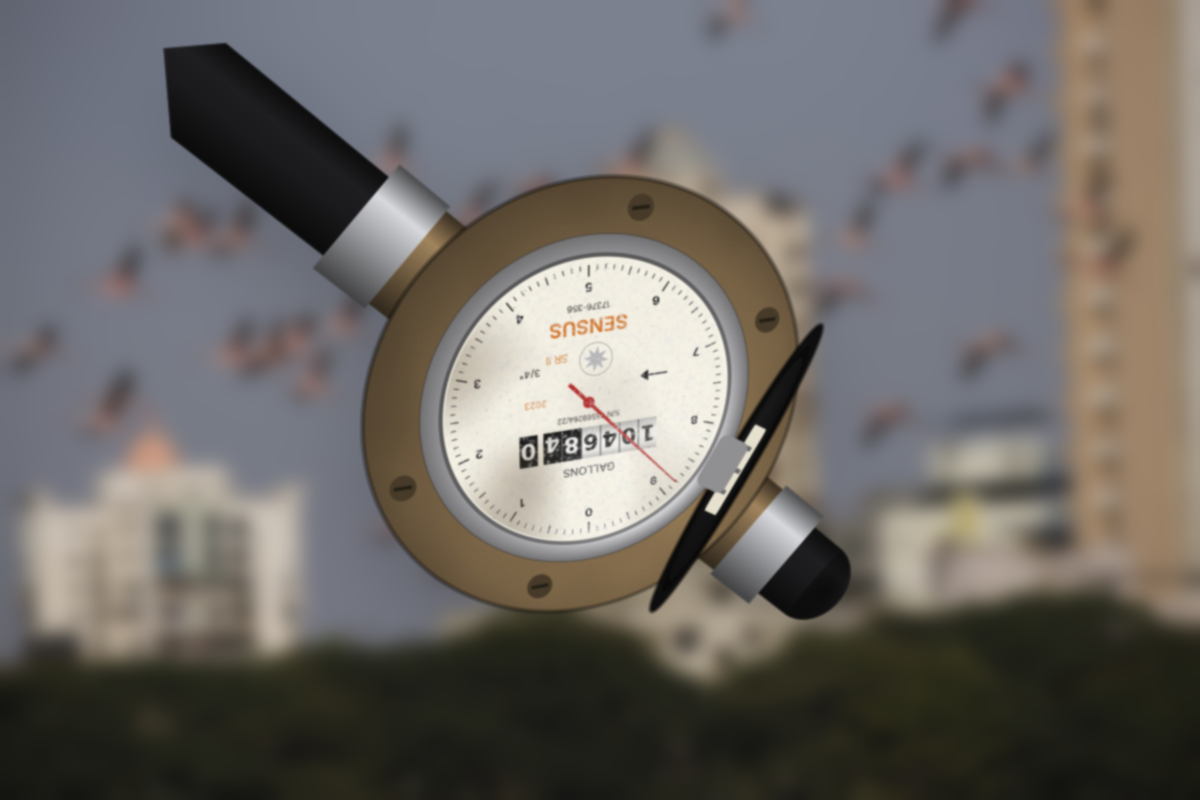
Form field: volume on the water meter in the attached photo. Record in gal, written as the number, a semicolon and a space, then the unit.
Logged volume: 1046838.8; gal
